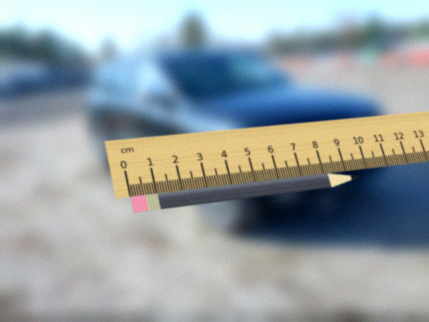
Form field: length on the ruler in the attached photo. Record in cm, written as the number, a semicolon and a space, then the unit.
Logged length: 9.5; cm
